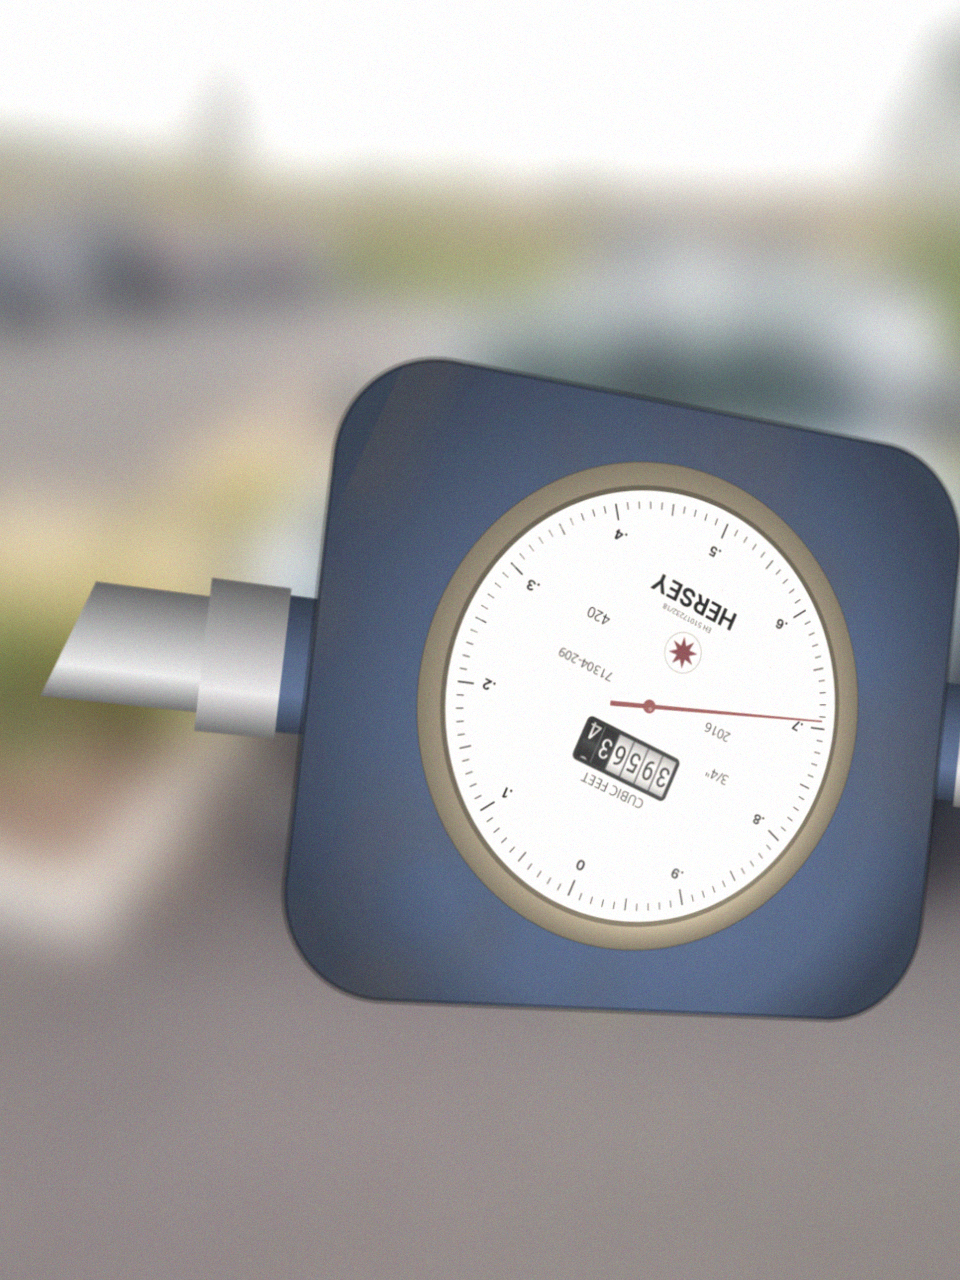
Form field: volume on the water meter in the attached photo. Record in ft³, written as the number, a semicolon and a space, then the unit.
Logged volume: 395633.69; ft³
